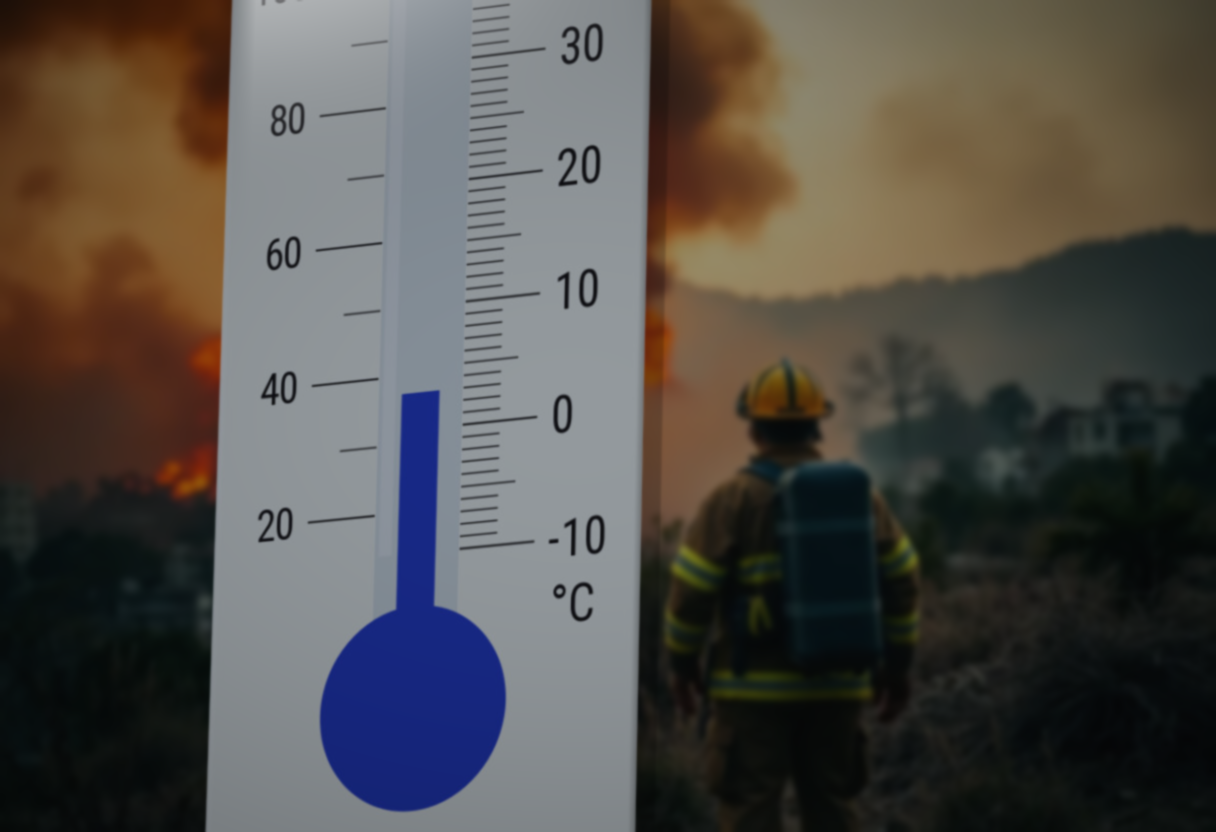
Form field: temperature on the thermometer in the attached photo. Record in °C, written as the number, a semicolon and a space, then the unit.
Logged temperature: 3; °C
